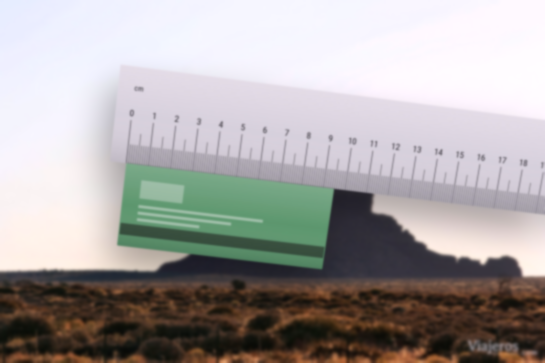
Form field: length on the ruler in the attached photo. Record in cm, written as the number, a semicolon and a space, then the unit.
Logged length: 9.5; cm
